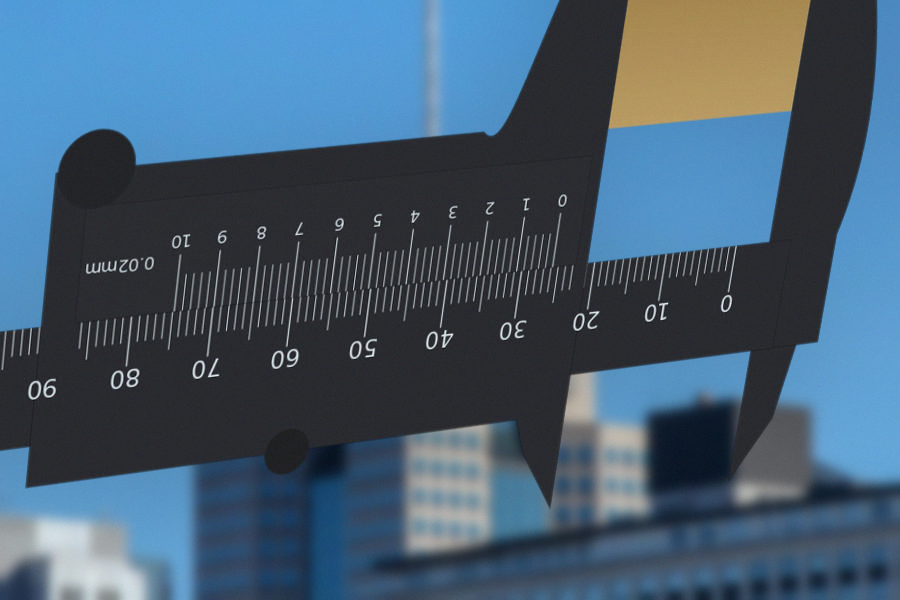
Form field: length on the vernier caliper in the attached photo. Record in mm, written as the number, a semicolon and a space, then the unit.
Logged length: 25.8; mm
